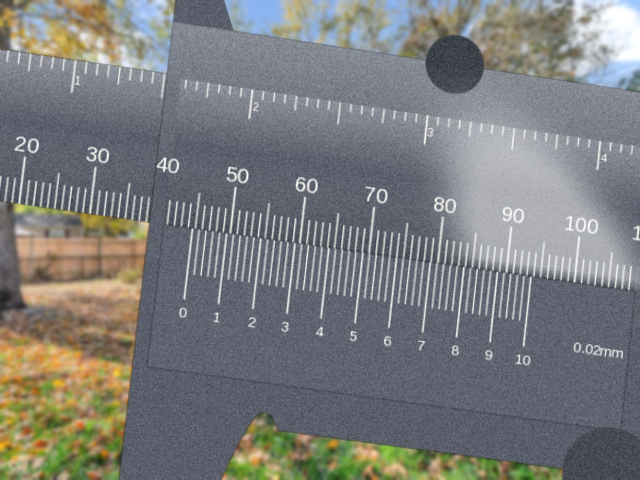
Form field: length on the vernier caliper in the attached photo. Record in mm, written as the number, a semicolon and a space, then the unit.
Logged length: 44.6; mm
